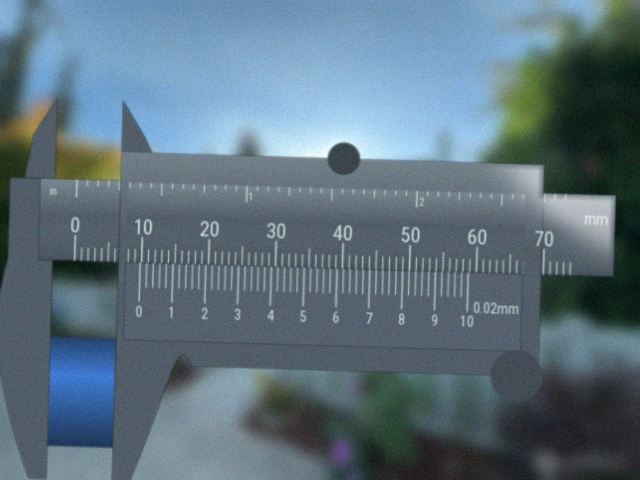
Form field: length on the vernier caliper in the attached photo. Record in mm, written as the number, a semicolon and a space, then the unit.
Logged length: 9.8; mm
